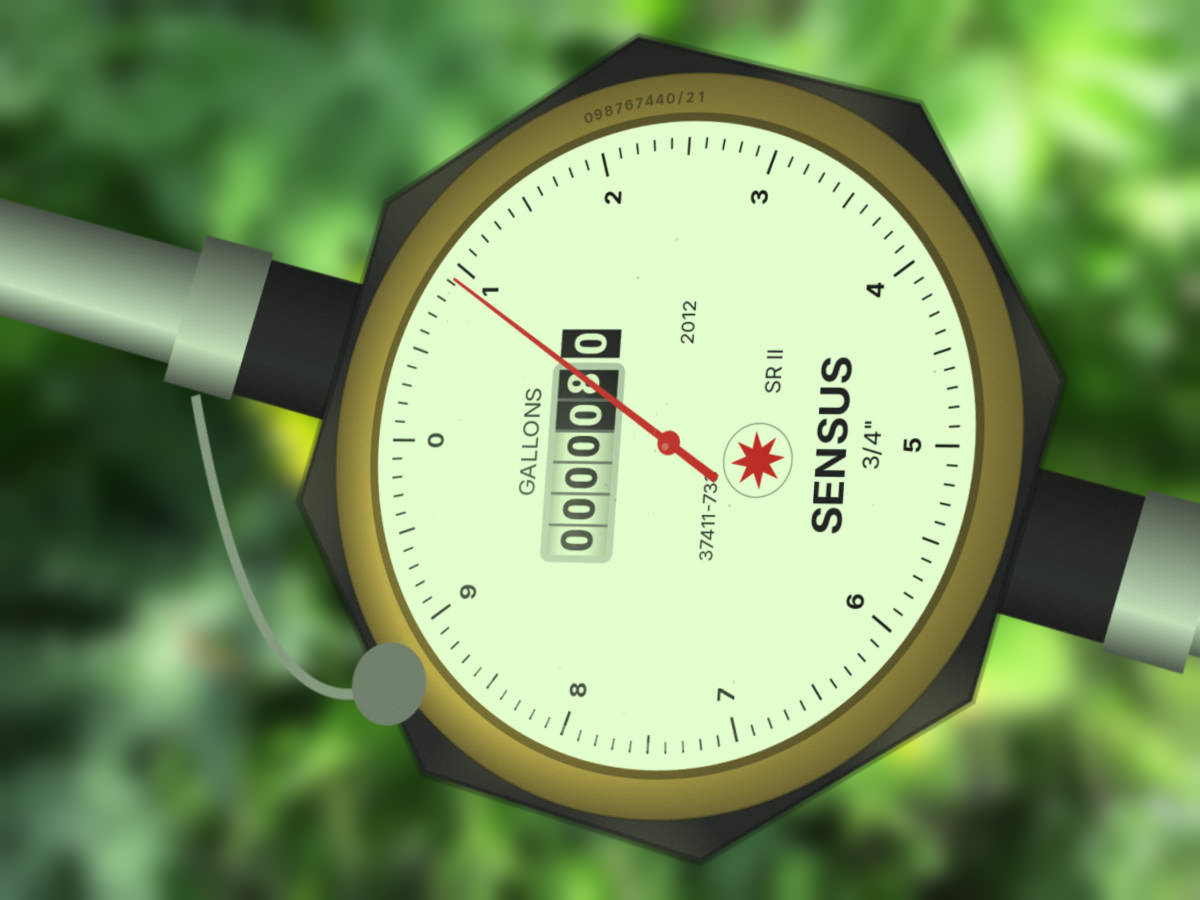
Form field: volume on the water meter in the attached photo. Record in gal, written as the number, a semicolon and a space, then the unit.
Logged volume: 80.9; gal
